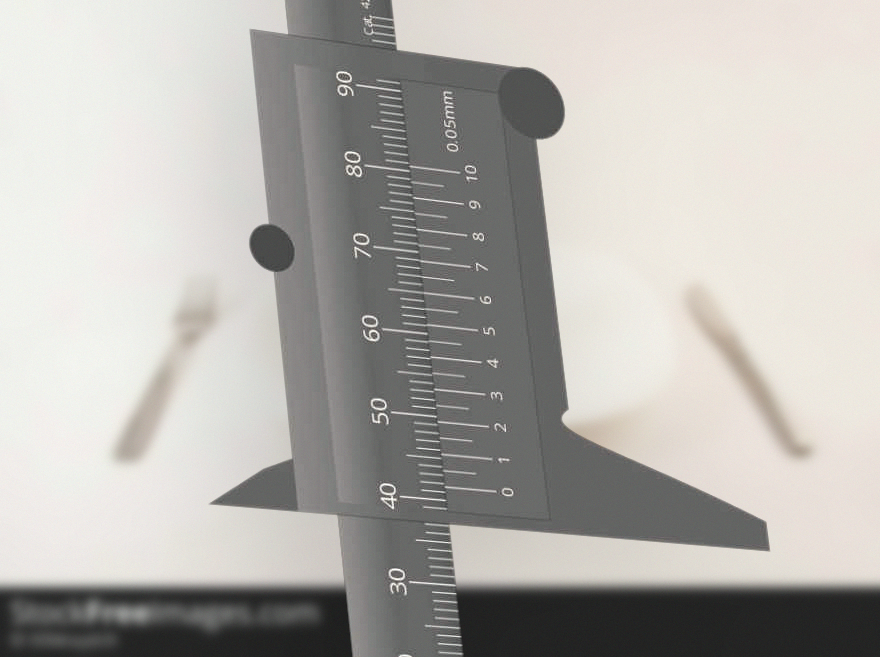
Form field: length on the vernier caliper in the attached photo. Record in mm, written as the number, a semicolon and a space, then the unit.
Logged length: 41.6; mm
